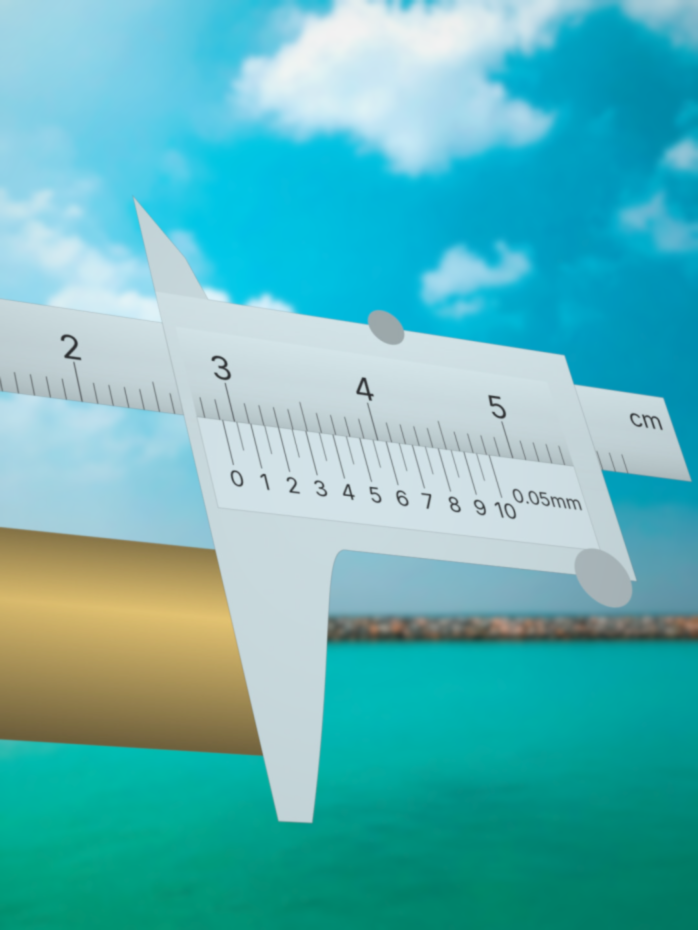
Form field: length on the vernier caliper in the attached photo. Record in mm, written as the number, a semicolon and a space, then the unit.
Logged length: 29.2; mm
